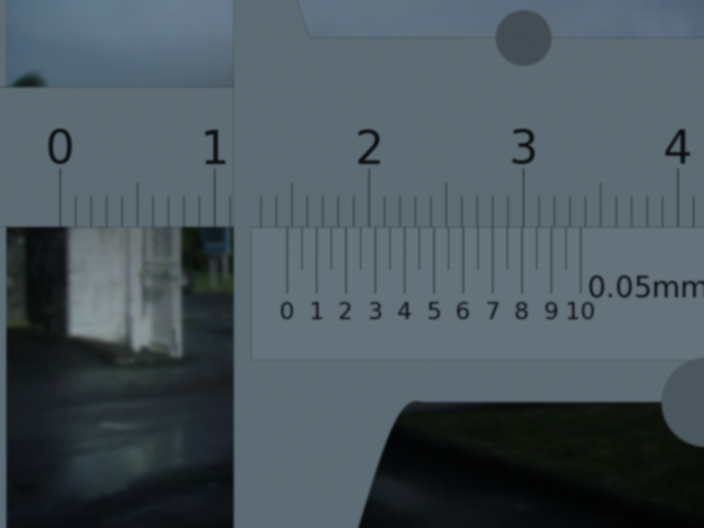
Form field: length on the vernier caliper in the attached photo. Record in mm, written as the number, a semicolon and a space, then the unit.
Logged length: 14.7; mm
